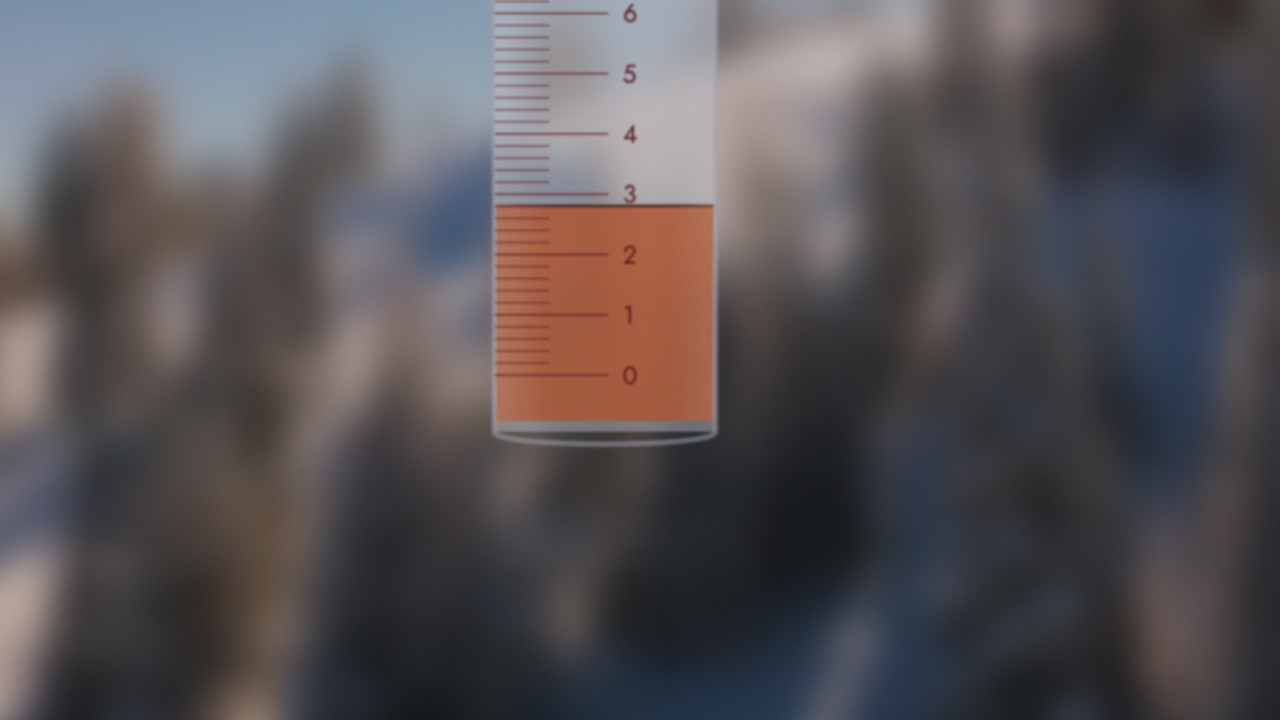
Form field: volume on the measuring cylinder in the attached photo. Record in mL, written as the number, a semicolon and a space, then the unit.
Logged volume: 2.8; mL
